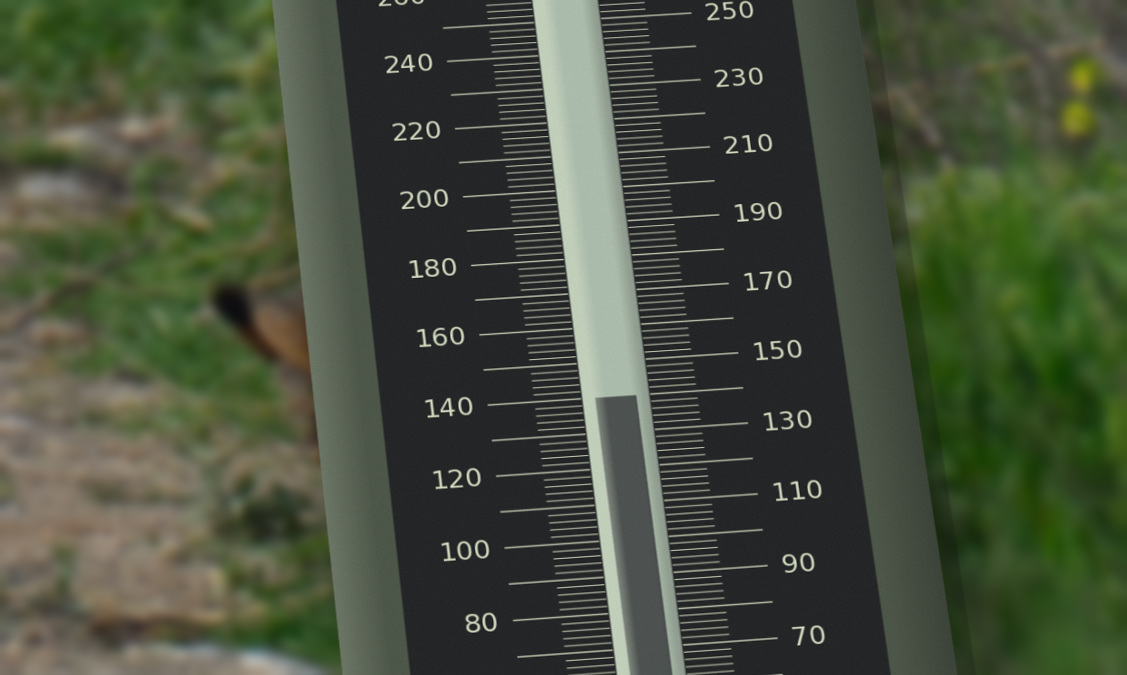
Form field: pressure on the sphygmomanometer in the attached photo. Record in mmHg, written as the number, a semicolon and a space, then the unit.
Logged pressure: 140; mmHg
